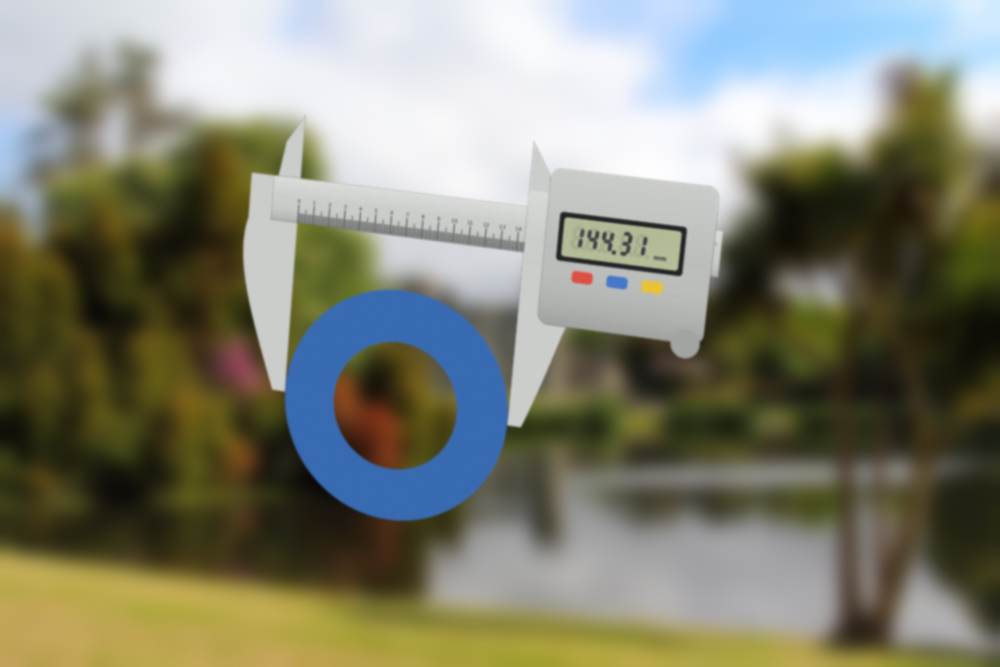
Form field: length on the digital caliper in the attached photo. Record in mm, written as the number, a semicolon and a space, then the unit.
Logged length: 144.31; mm
